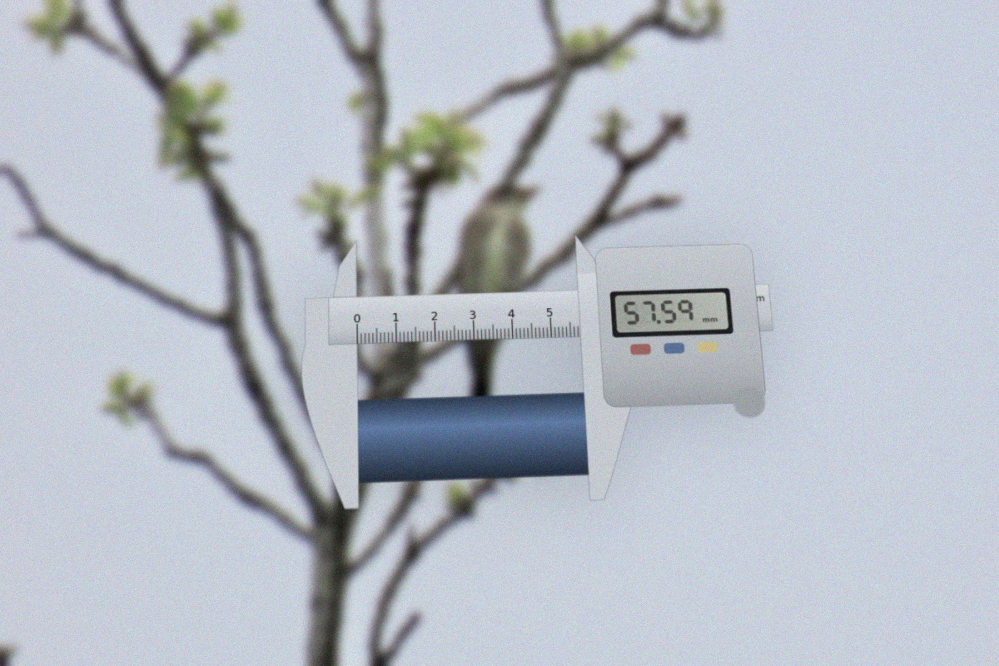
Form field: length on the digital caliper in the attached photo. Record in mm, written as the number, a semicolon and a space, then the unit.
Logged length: 57.59; mm
